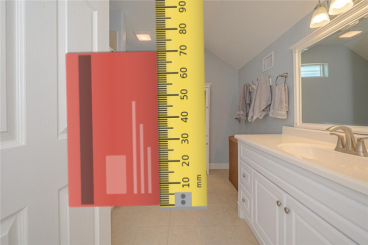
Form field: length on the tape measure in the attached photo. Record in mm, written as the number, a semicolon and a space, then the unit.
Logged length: 70; mm
